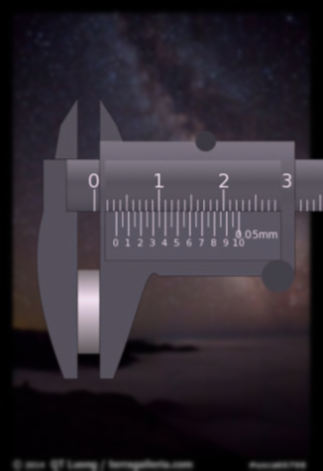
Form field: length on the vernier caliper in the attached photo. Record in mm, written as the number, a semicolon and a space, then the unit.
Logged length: 3.4; mm
